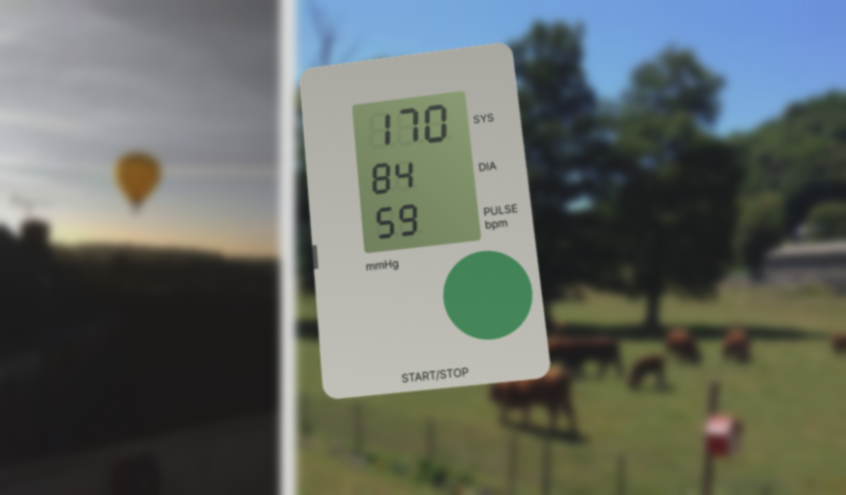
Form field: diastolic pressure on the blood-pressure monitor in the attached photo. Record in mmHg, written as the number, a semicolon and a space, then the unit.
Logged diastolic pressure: 84; mmHg
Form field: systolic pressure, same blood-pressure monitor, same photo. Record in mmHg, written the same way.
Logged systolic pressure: 170; mmHg
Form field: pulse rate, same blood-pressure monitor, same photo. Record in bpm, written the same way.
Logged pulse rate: 59; bpm
